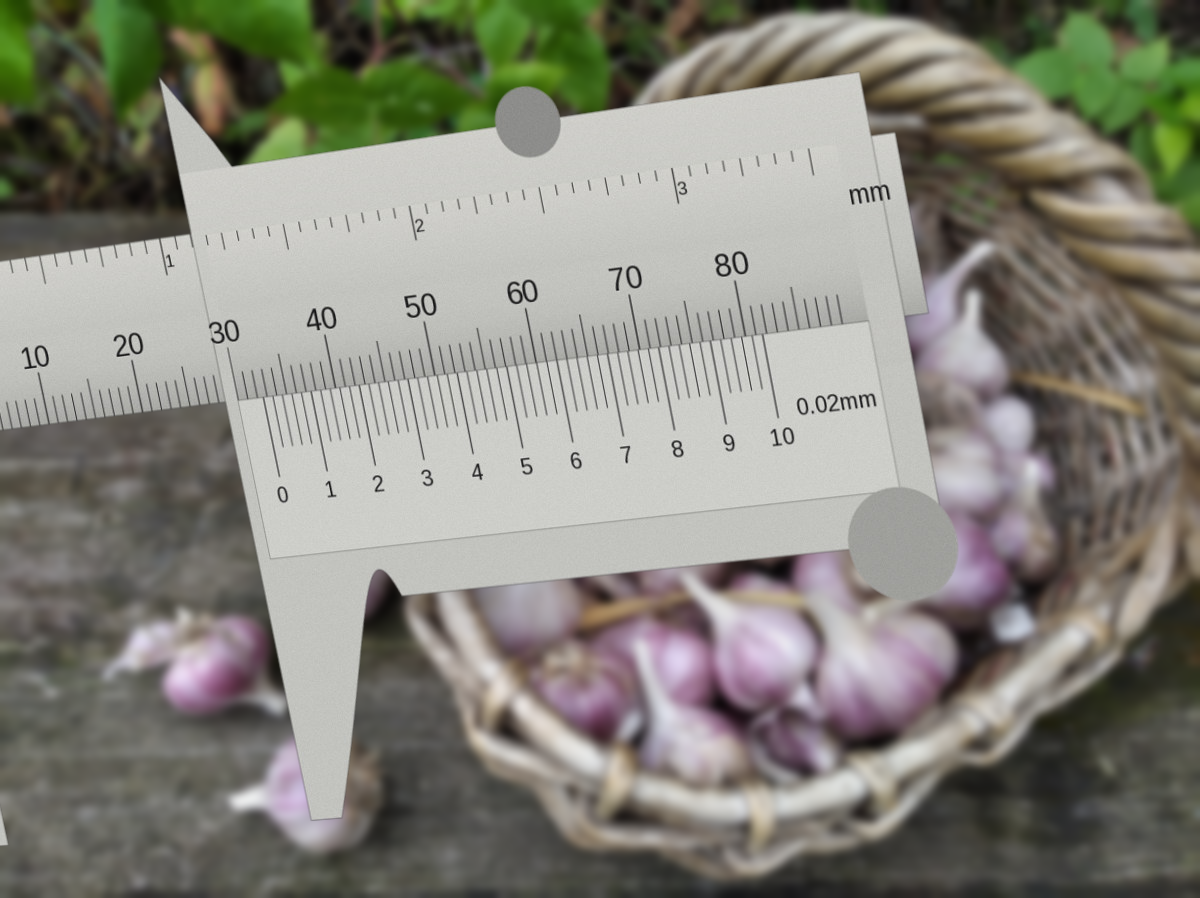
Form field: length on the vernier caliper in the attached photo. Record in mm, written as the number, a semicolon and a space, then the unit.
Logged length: 32.6; mm
